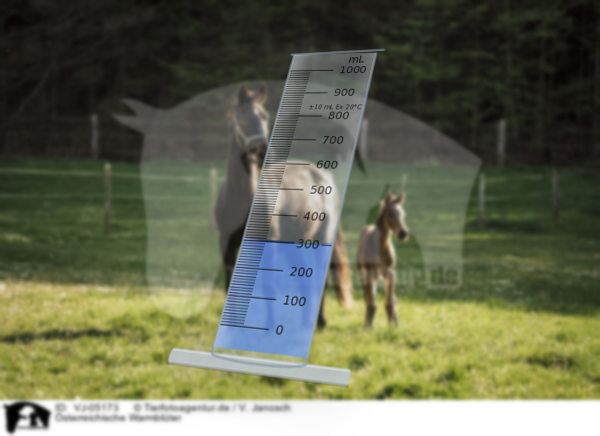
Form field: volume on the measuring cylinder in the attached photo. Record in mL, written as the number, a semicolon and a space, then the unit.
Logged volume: 300; mL
